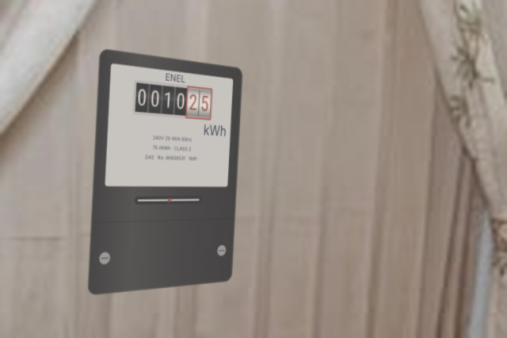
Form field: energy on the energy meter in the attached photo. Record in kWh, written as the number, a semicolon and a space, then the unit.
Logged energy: 10.25; kWh
